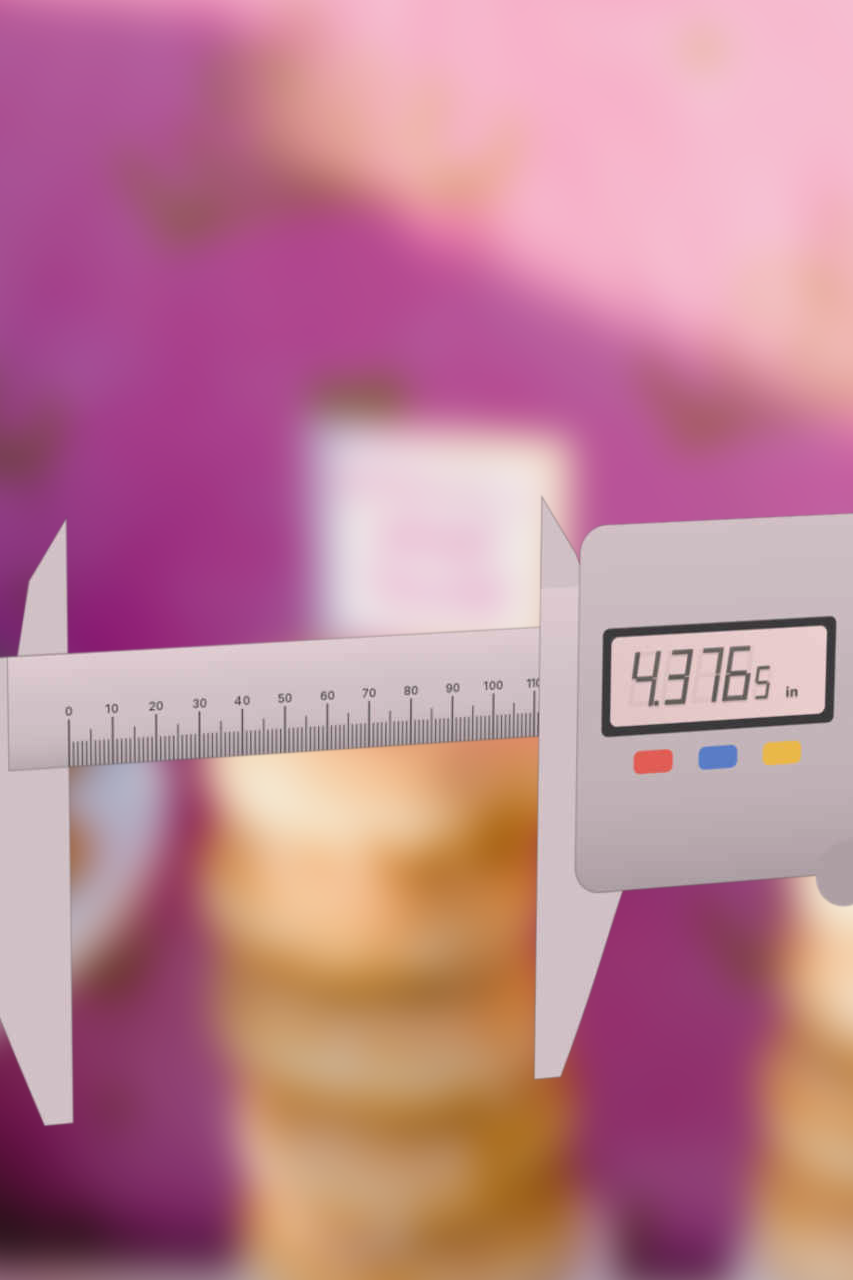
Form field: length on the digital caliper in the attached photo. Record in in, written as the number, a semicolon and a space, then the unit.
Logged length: 4.3765; in
